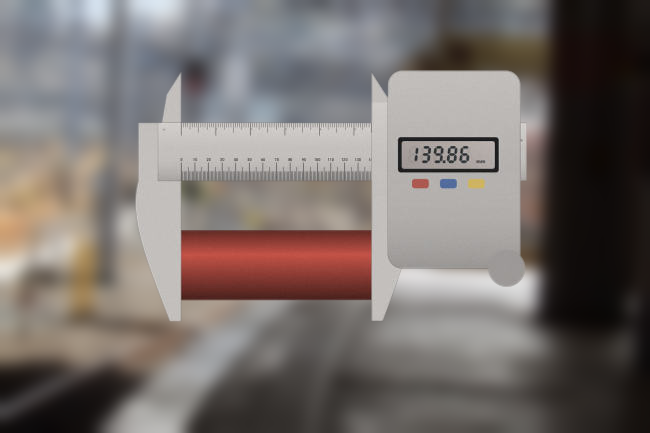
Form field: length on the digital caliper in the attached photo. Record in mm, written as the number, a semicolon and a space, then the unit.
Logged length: 139.86; mm
